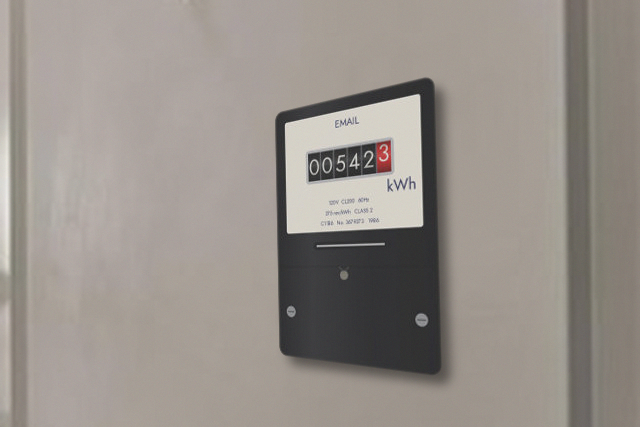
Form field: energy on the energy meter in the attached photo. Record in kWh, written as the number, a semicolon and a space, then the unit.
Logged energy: 542.3; kWh
